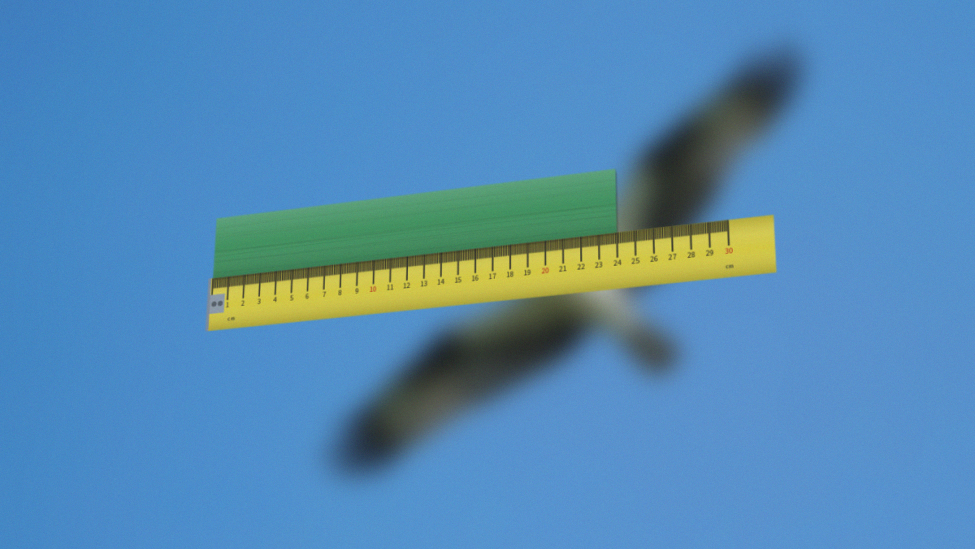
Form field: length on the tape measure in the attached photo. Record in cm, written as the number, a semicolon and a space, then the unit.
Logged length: 24; cm
